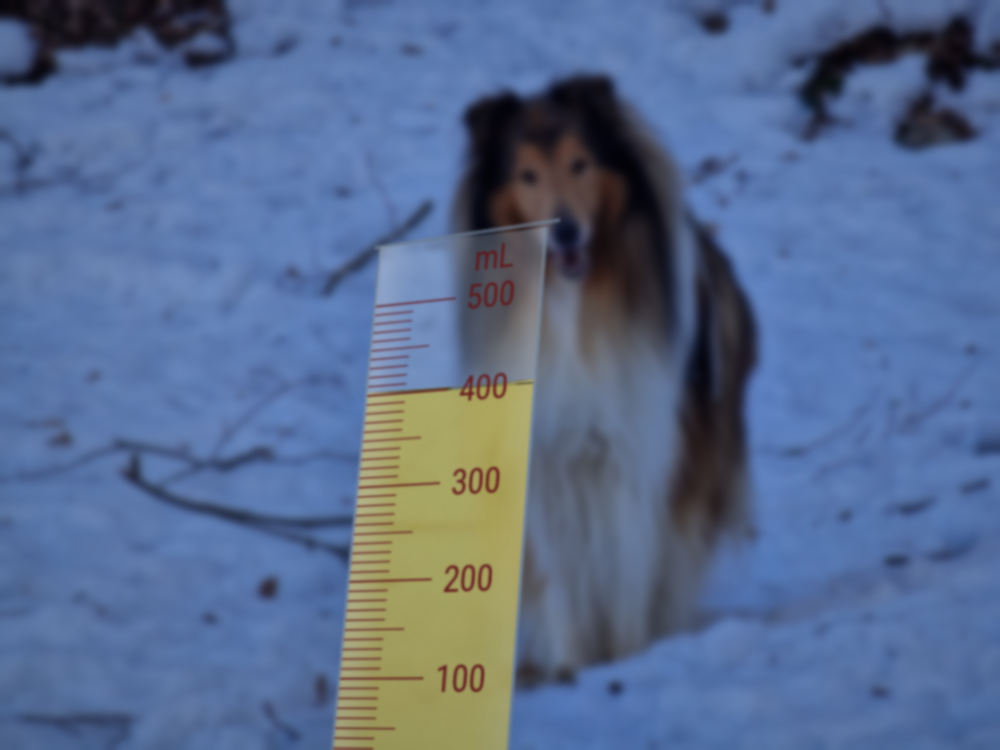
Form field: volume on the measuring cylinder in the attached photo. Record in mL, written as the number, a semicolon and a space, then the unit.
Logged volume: 400; mL
